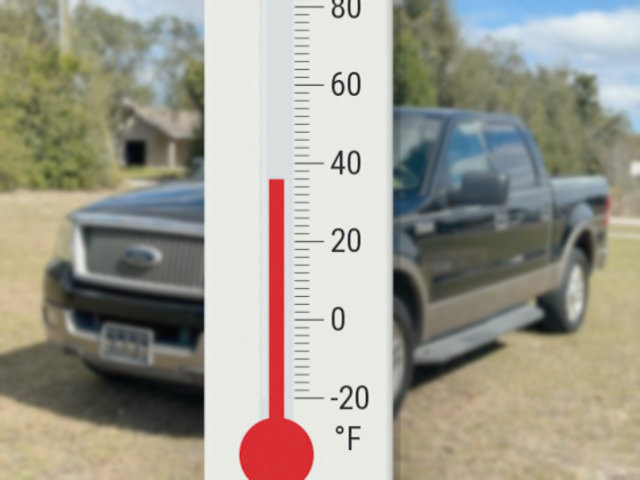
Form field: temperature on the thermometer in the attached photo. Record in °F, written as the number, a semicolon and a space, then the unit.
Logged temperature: 36; °F
